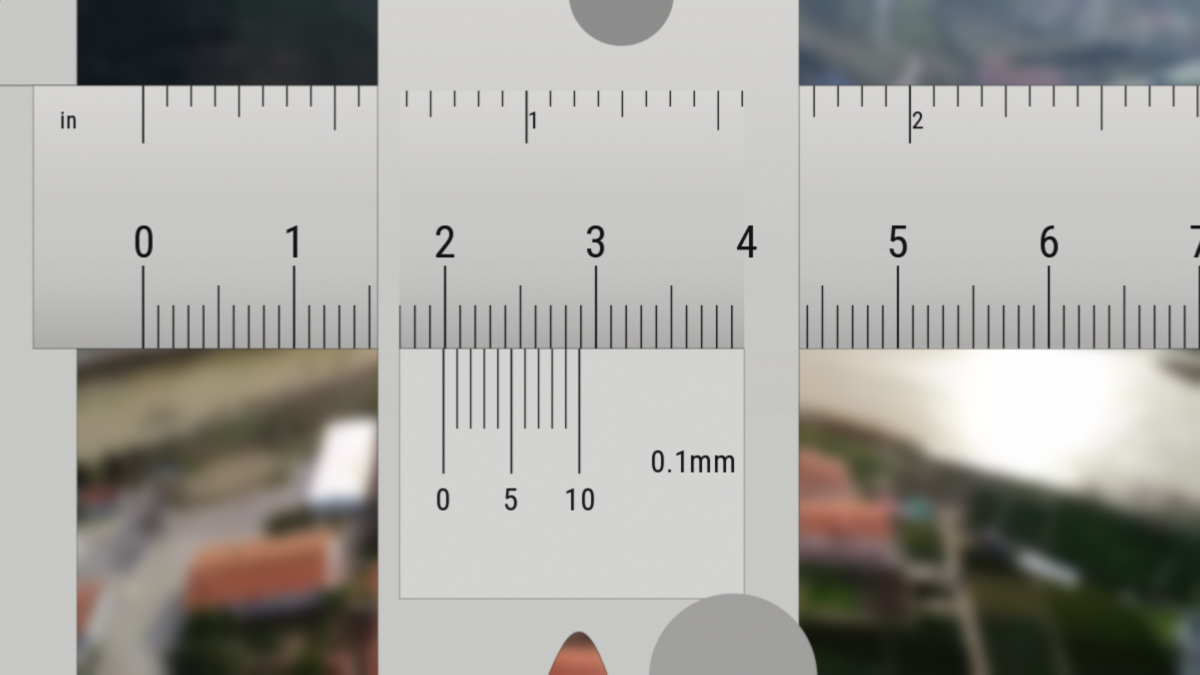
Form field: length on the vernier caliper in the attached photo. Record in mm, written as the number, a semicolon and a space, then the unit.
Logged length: 19.9; mm
